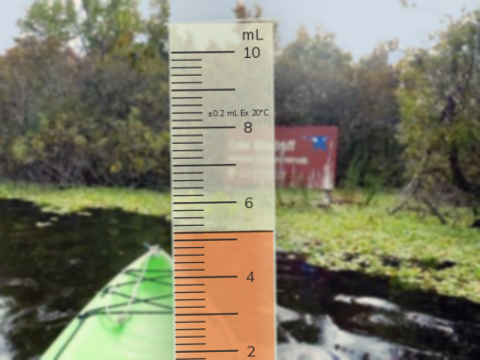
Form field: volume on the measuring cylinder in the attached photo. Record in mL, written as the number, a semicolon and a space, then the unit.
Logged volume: 5.2; mL
